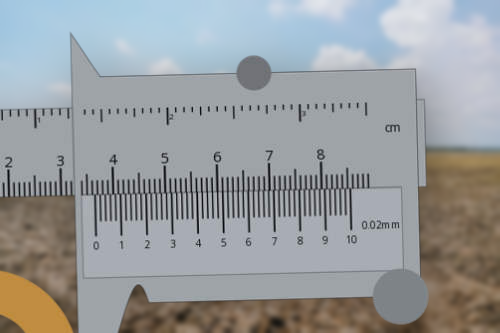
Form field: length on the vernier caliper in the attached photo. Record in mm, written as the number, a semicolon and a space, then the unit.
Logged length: 36.5; mm
